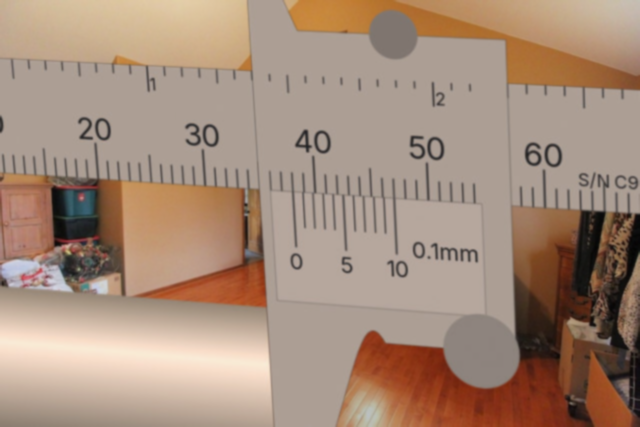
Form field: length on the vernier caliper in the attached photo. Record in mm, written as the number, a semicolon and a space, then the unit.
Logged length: 38.0; mm
